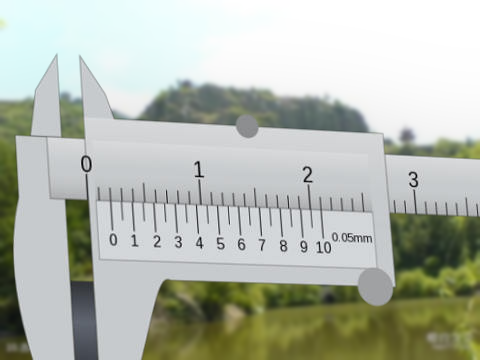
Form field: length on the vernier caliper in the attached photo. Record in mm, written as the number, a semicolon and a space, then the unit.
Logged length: 2.0; mm
